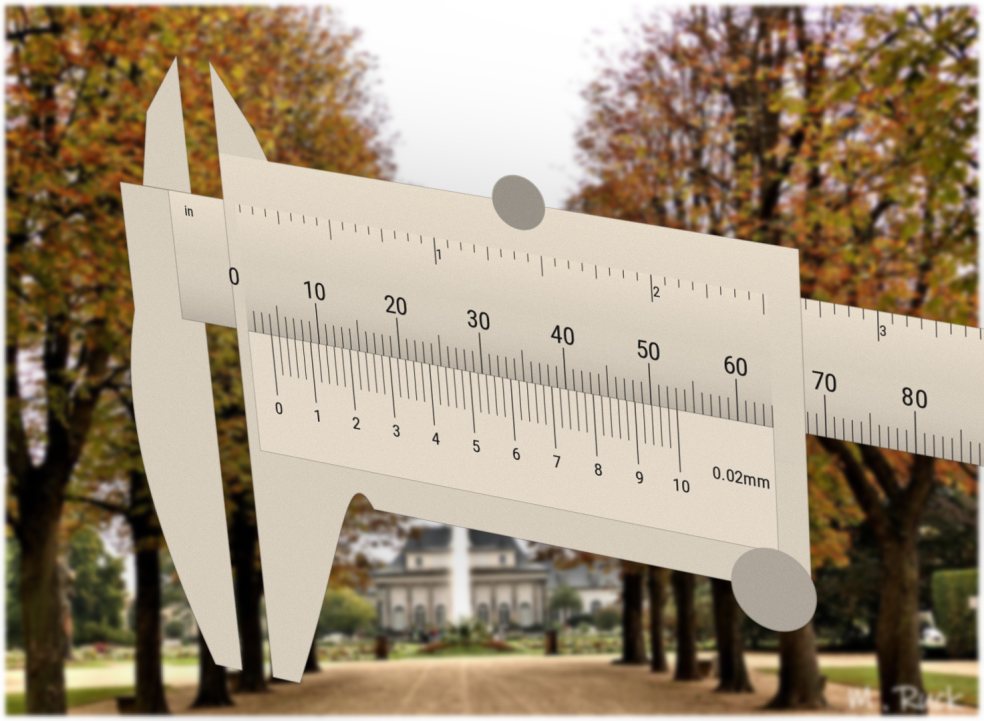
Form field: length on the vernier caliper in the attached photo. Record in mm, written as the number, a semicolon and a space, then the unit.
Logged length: 4.0; mm
